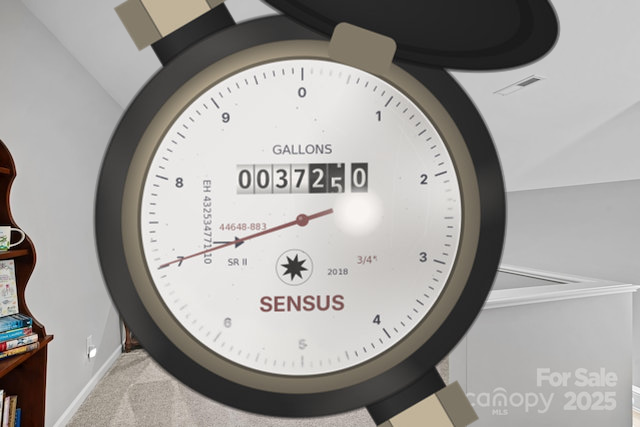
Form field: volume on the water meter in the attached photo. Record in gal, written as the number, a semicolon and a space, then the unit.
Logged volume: 37247.0; gal
